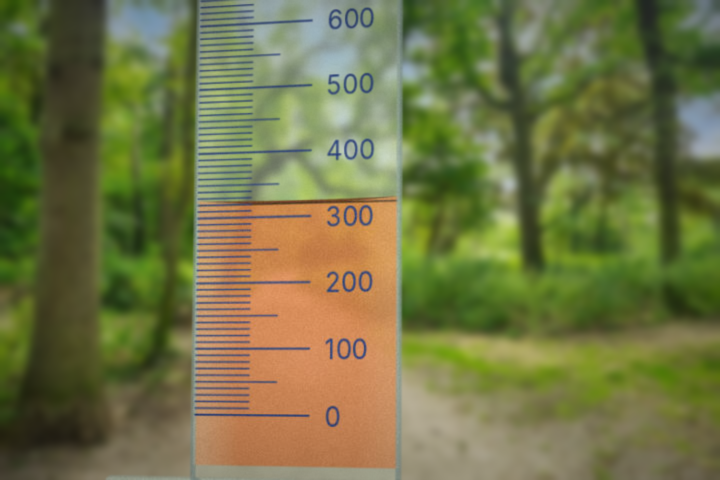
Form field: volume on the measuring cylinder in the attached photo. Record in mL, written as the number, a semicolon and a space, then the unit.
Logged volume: 320; mL
